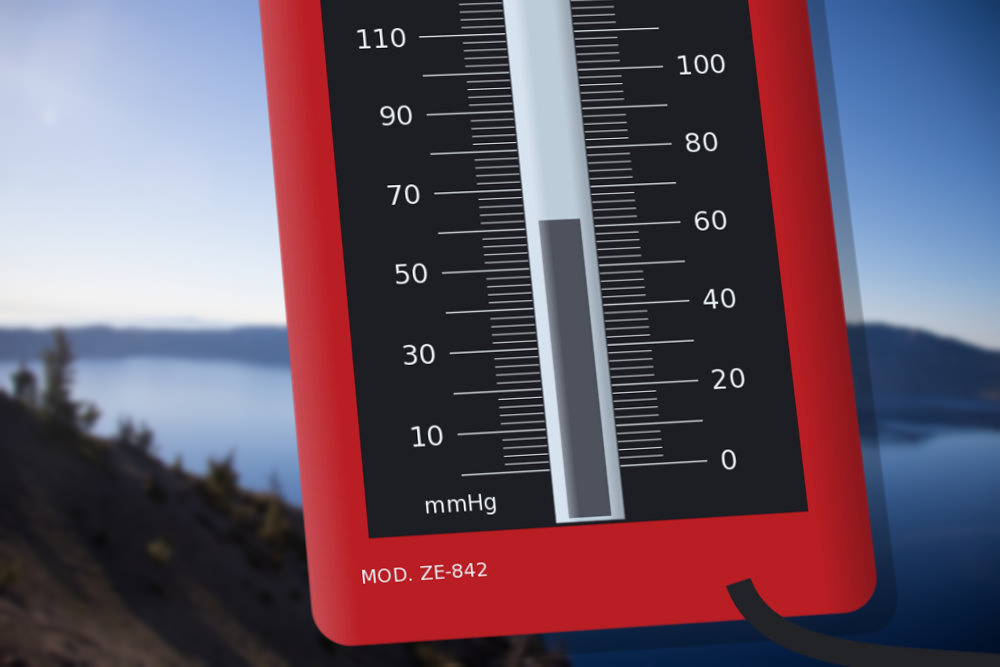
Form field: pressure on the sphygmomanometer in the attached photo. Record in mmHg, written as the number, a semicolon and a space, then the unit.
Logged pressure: 62; mmHg
